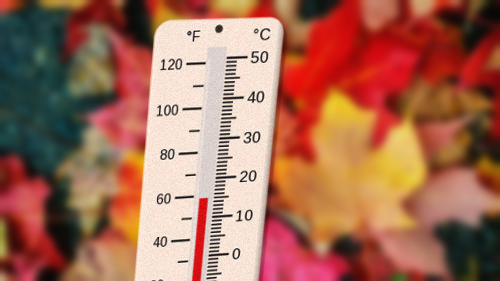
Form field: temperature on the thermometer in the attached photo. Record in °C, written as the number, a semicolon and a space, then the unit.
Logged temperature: 15; °C
